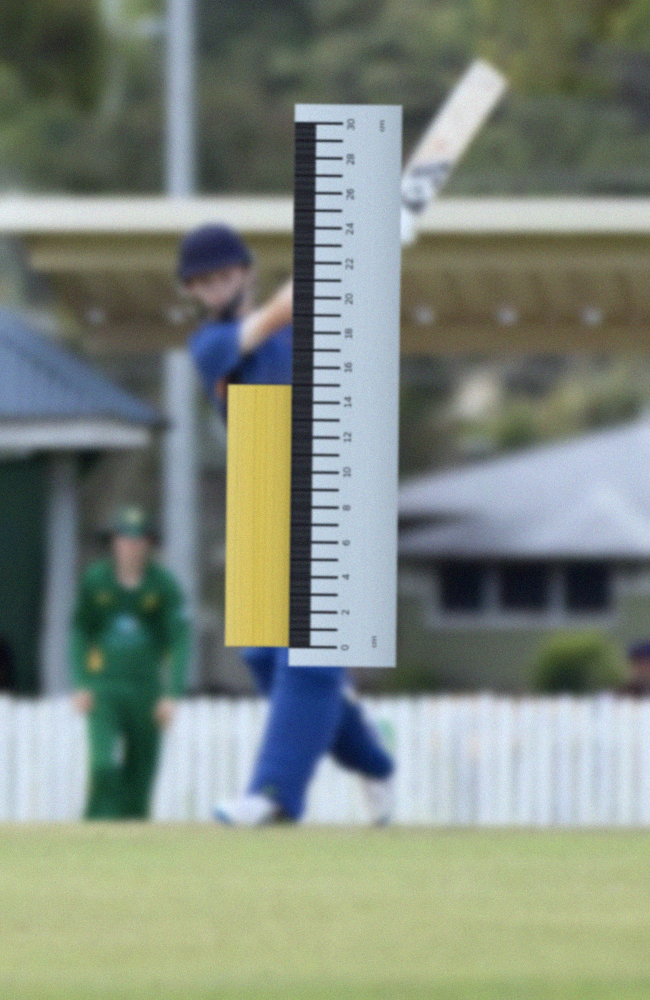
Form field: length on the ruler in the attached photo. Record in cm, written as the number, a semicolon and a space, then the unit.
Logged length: 15; cm
